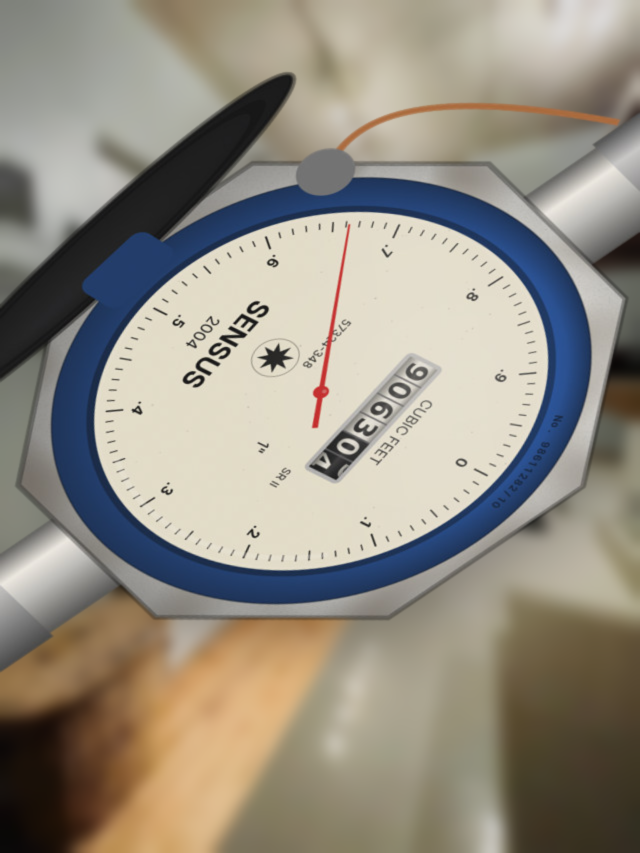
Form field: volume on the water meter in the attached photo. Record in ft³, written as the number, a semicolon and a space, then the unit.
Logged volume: 906303.66; ft³
